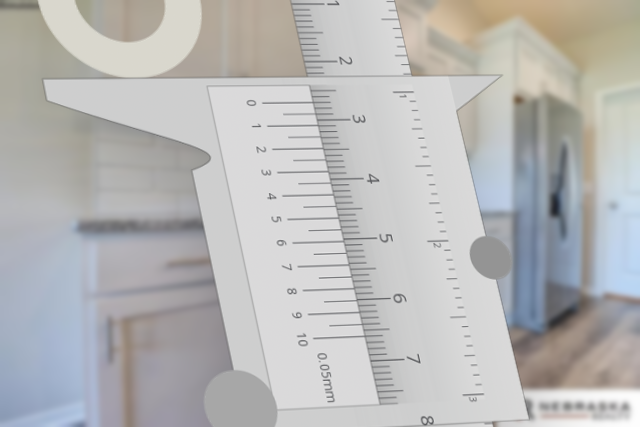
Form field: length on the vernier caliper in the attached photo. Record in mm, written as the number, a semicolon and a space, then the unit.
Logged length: 27.0; mm
